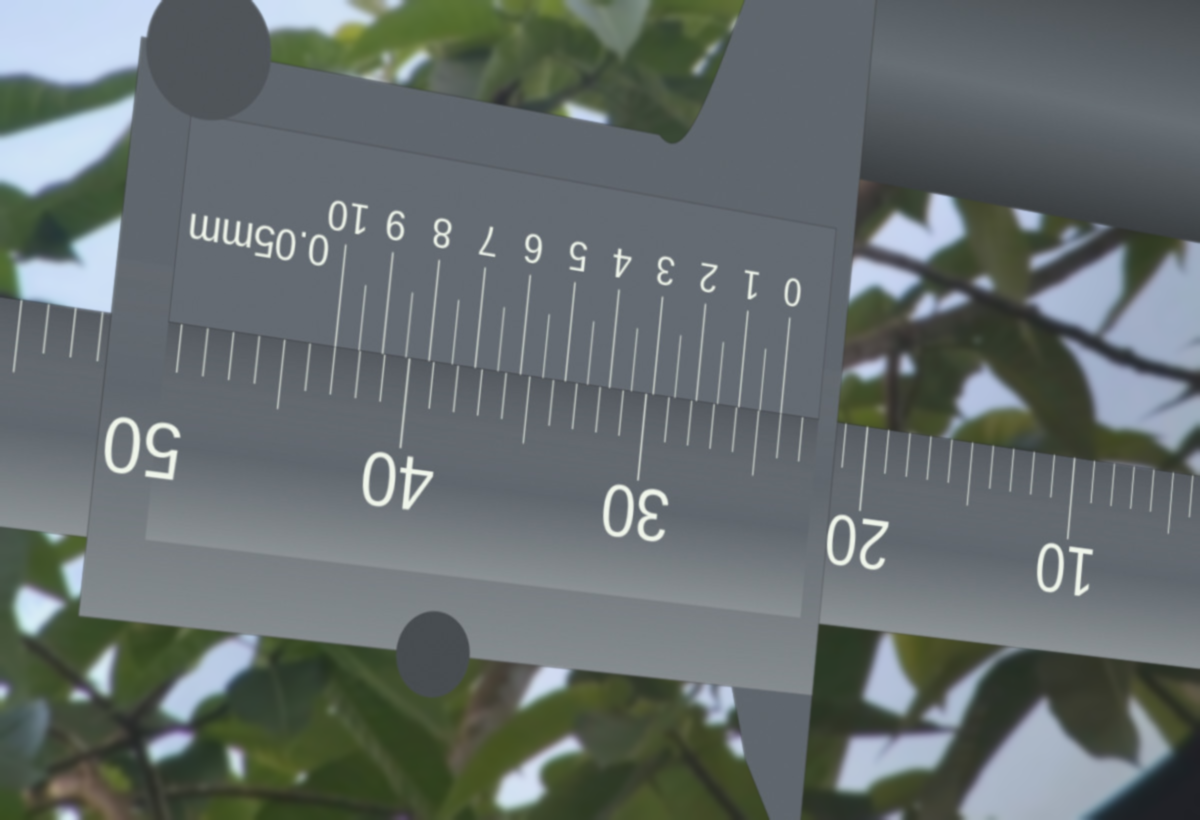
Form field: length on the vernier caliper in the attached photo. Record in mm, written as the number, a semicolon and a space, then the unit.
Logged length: 24.0; mm
